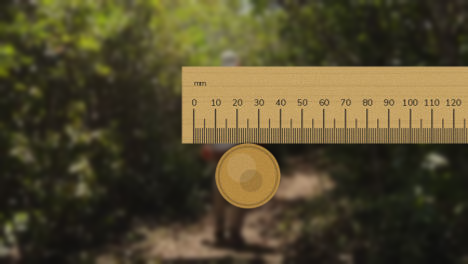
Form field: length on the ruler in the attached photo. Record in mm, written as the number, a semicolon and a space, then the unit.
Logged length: 30; mm
